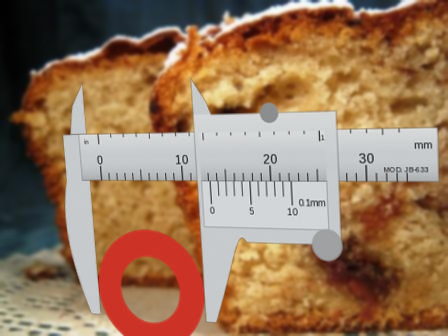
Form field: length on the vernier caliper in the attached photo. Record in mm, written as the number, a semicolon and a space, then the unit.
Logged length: 13.2; mm
